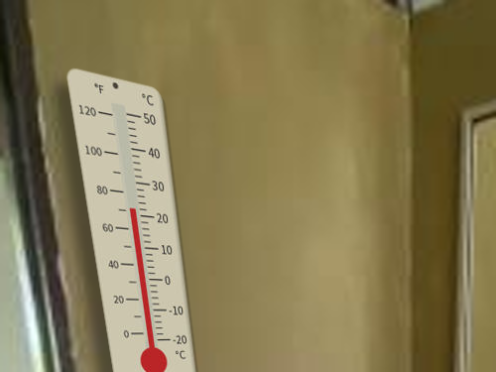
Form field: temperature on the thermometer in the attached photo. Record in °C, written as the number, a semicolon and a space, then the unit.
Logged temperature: 22; °C
